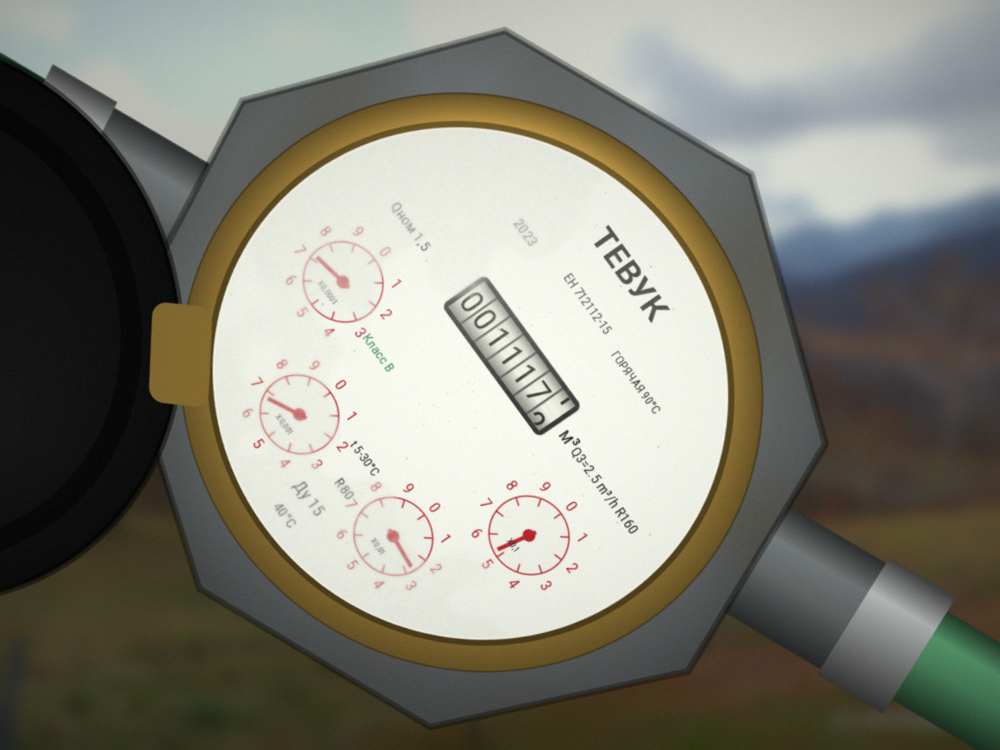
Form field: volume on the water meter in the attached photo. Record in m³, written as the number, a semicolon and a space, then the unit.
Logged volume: 11171.5267; m³
